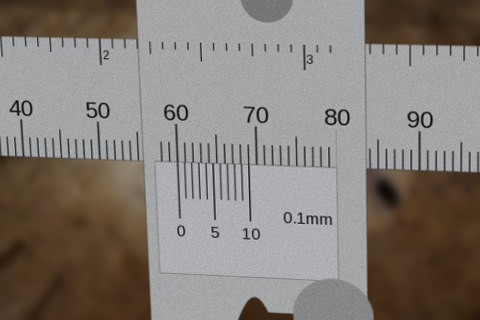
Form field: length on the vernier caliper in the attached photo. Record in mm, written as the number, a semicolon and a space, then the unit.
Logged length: 60.0; mm
